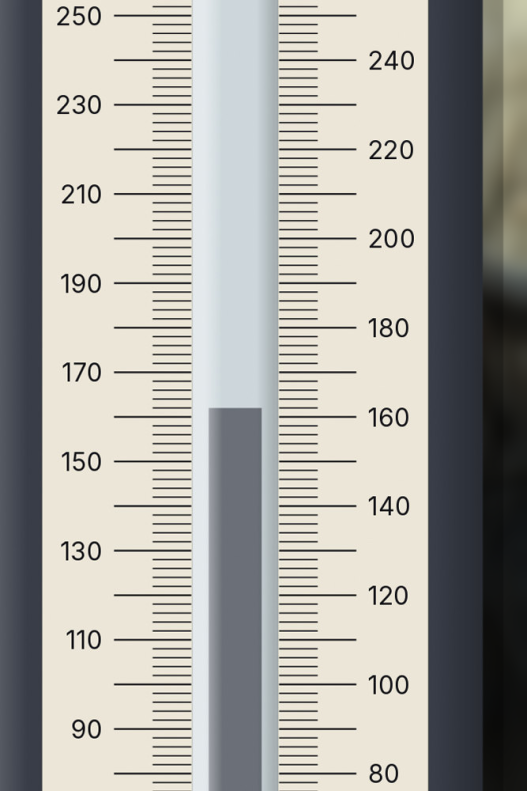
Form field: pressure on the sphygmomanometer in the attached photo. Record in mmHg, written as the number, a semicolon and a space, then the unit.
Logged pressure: 162; mmHg
